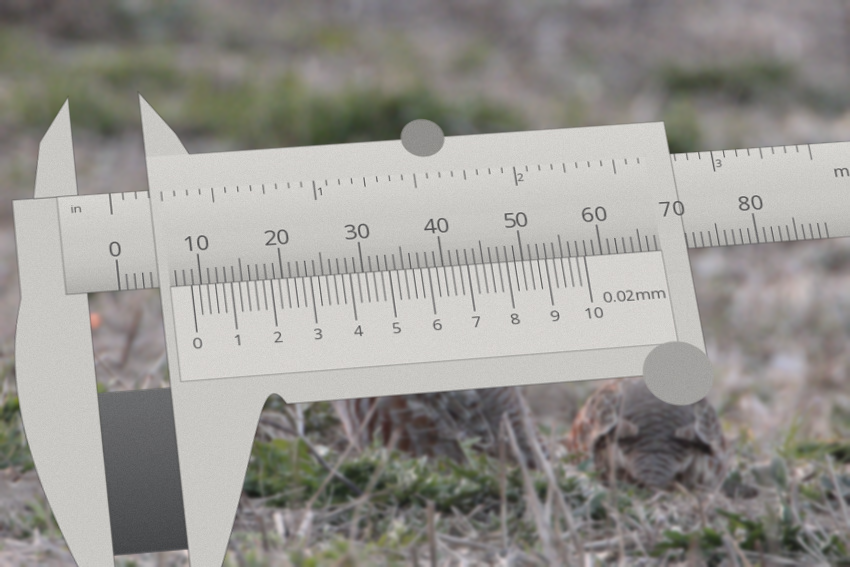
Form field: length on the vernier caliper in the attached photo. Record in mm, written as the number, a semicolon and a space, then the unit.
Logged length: 8.8; mm
